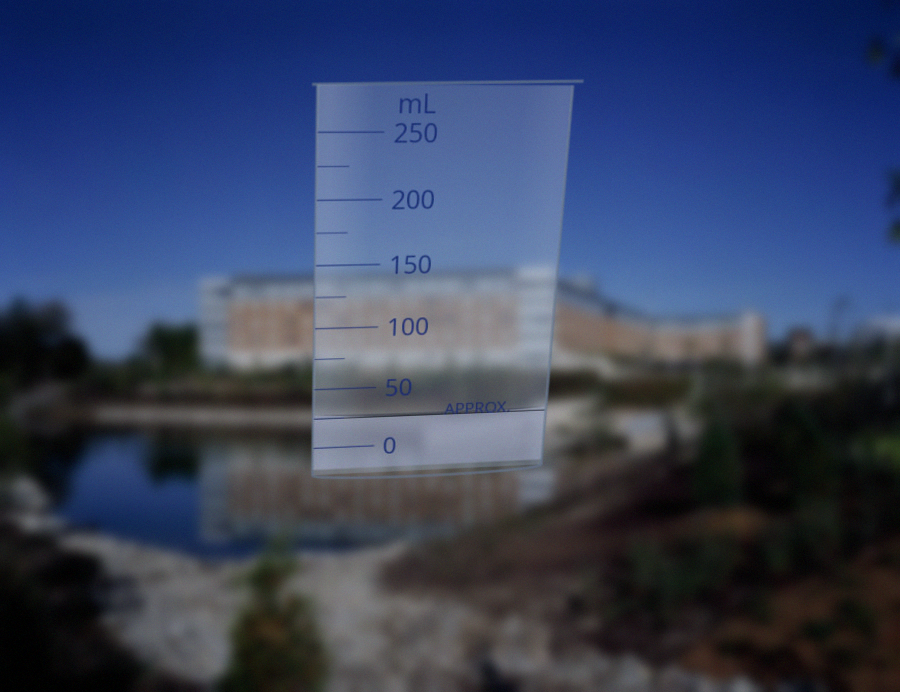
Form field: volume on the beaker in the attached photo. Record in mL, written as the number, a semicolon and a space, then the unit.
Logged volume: 25; mL
